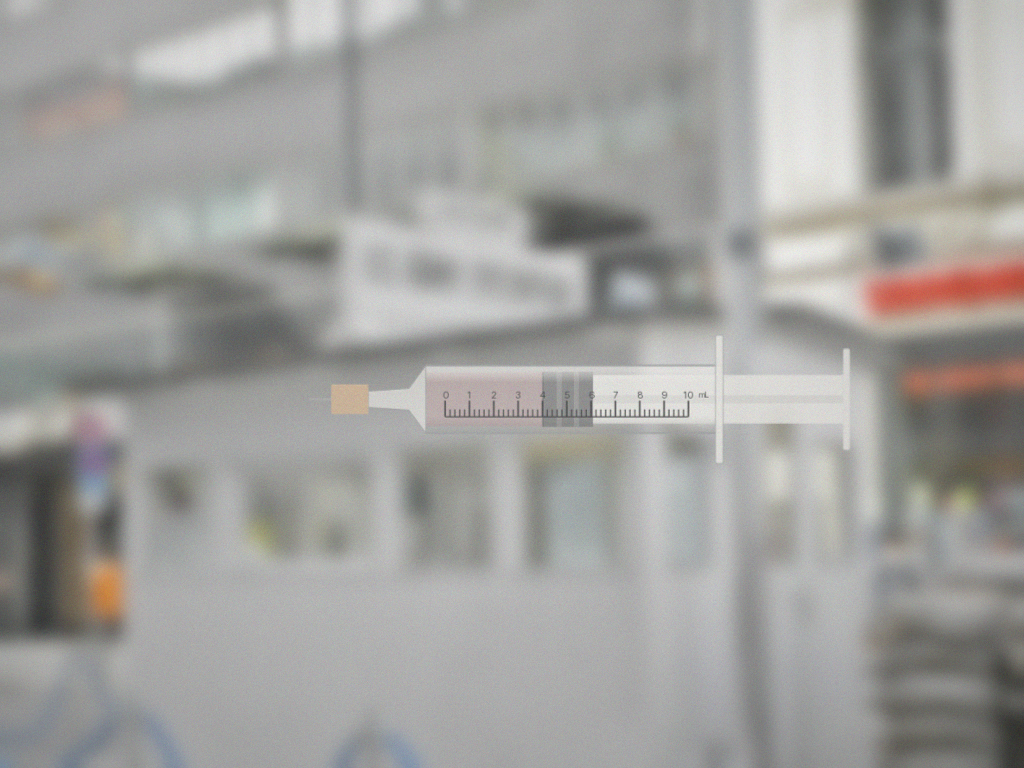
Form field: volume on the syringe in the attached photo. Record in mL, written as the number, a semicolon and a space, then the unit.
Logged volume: 4; mL
